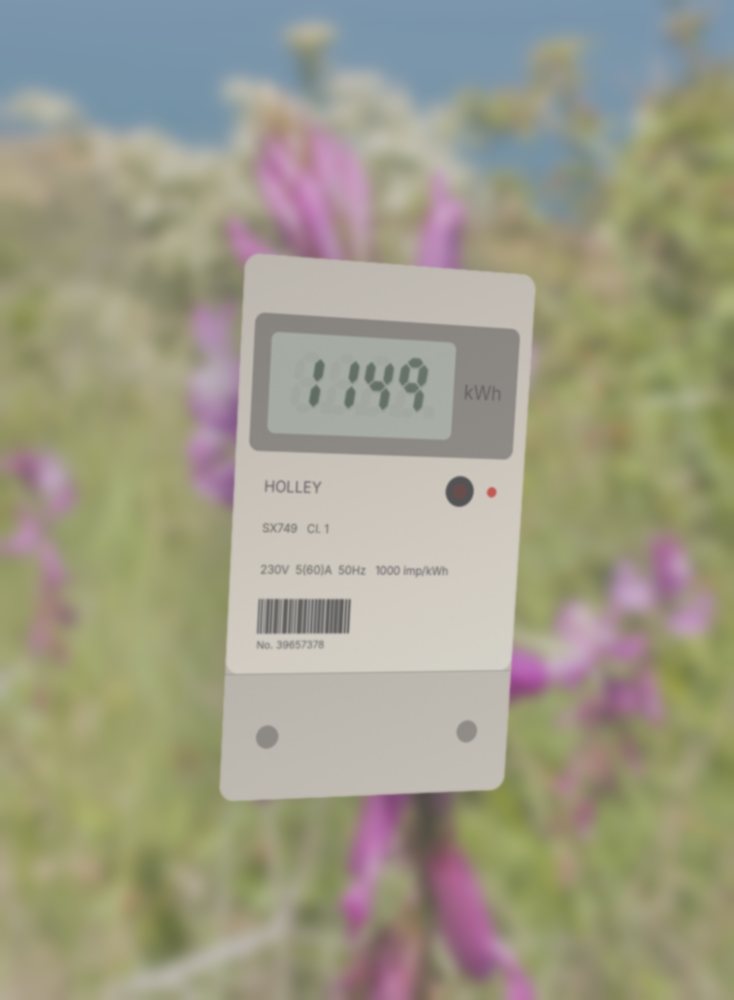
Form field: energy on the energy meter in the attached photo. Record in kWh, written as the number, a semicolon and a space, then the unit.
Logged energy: 1149; kWh
